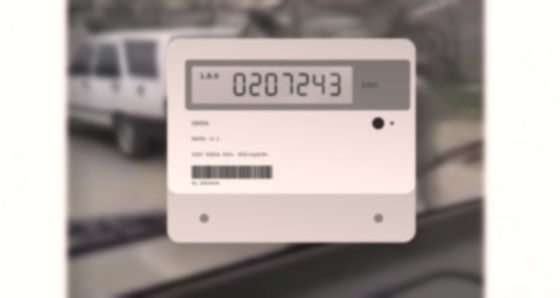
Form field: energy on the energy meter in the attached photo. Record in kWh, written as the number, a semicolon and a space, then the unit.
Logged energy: 207243; kWh
